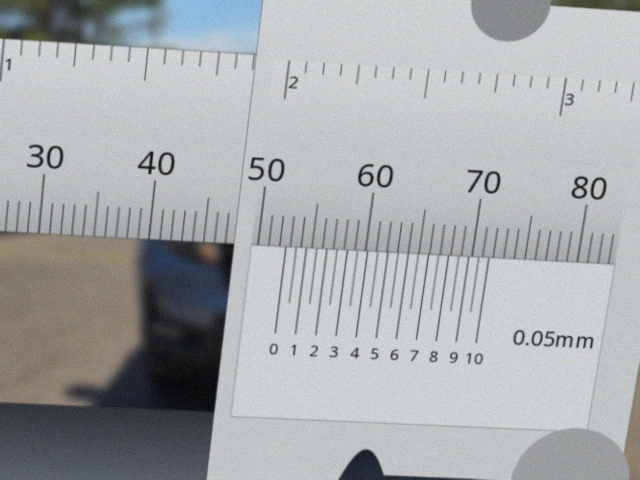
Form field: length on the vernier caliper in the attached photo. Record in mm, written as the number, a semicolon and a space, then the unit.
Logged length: 52.6; mm
